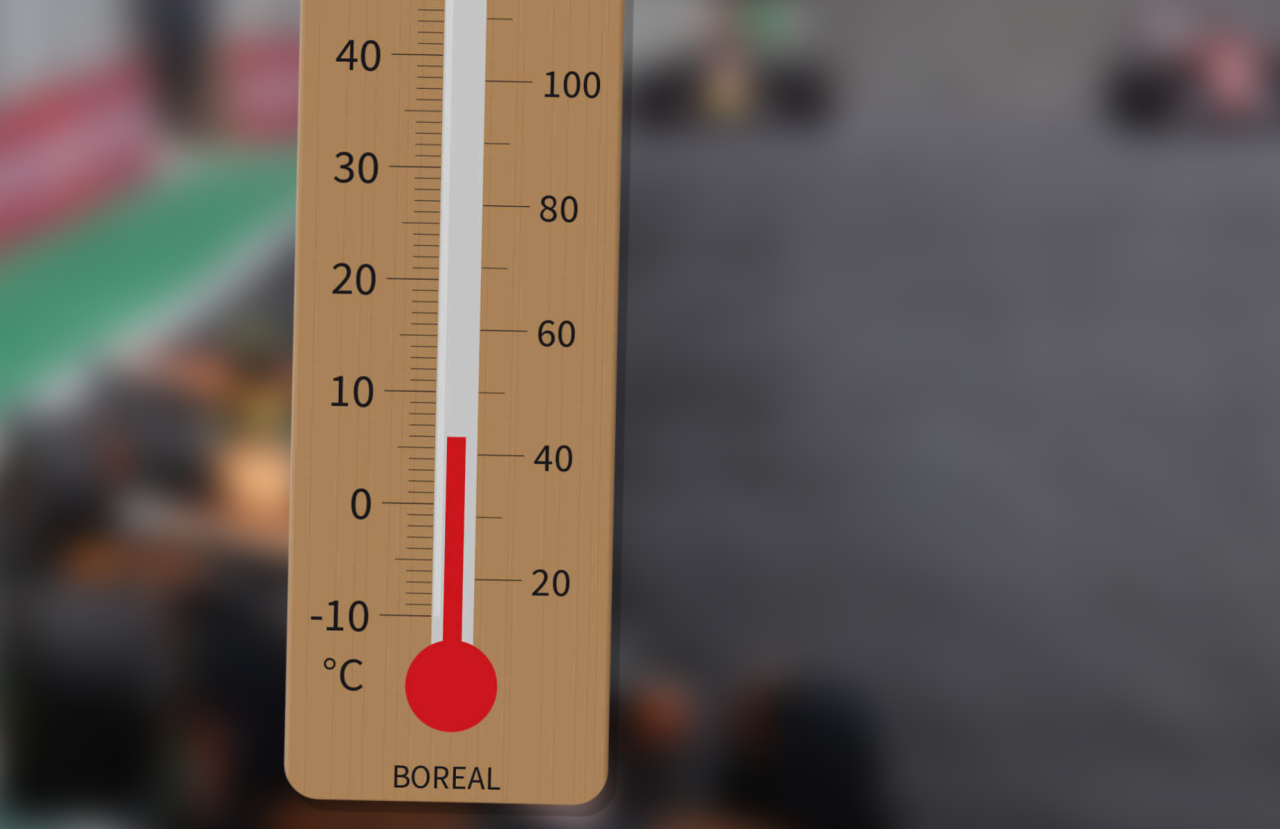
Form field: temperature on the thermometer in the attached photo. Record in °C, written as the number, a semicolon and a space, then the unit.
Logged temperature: 6; °C
